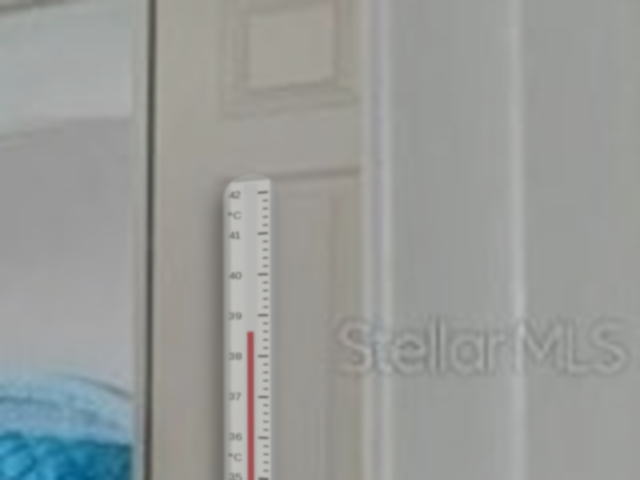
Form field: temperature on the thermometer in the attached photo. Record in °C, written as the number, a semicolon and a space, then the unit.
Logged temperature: 38.6; °C
